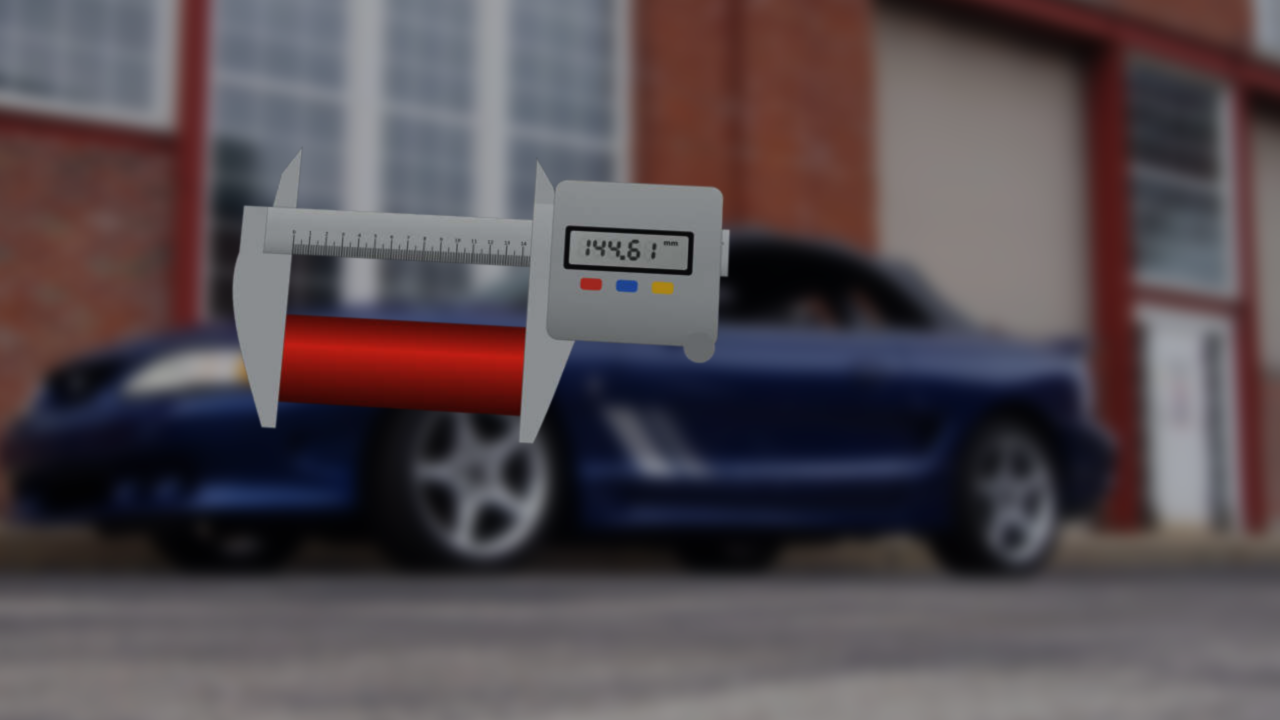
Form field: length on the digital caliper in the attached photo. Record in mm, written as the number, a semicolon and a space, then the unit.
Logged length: 144.61; mm
